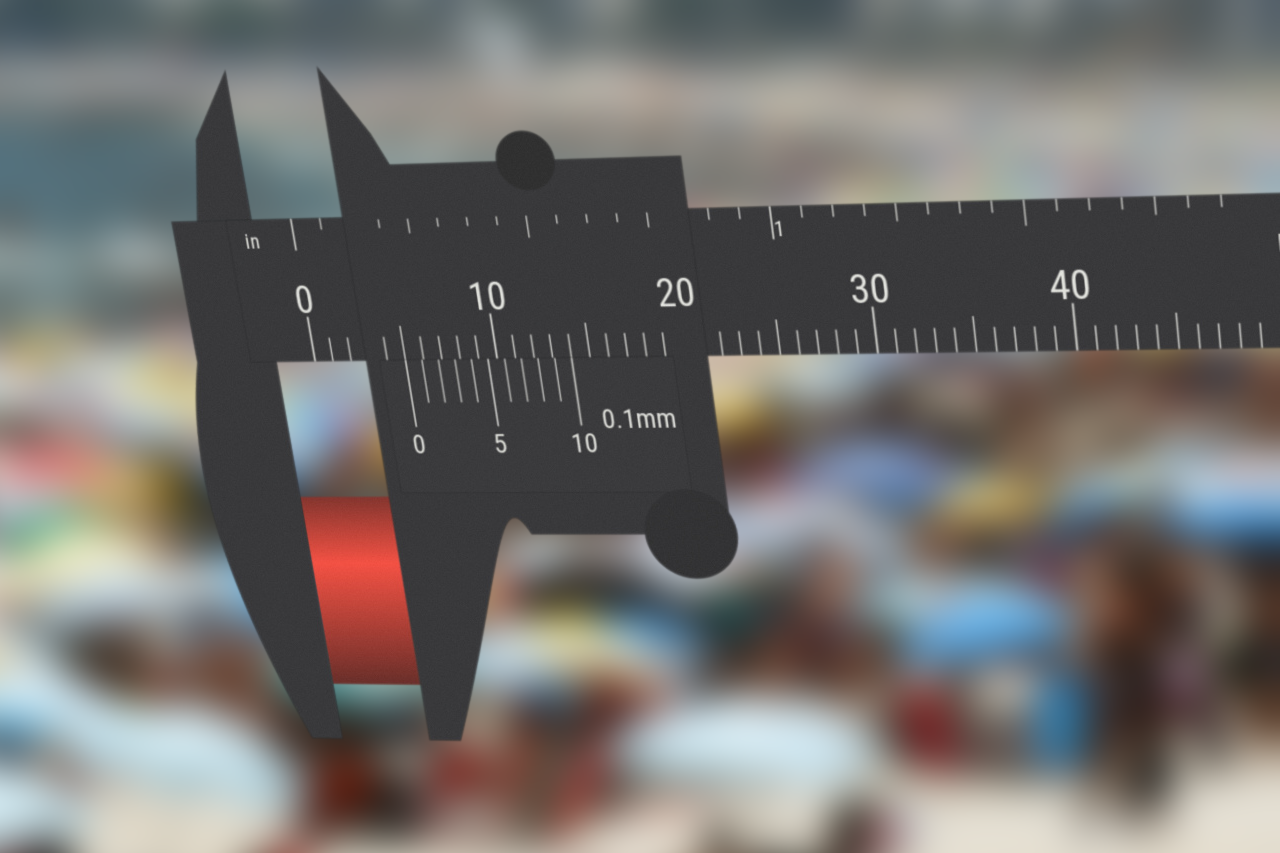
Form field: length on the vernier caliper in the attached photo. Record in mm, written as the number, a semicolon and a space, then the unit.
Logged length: 5.0; mm
